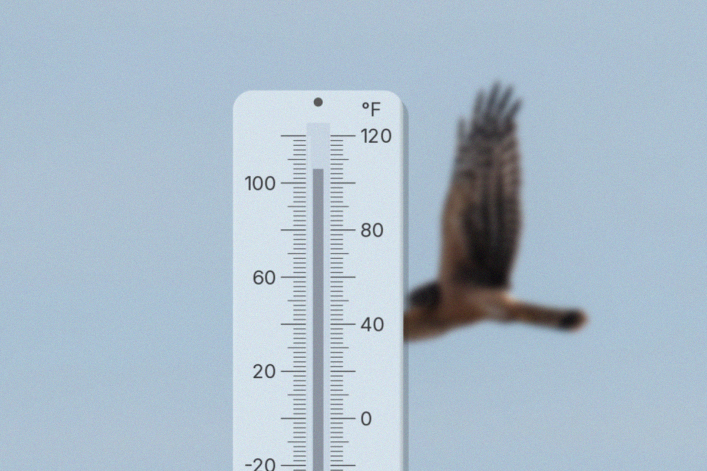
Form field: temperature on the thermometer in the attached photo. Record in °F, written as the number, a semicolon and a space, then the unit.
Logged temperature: 106; °F
